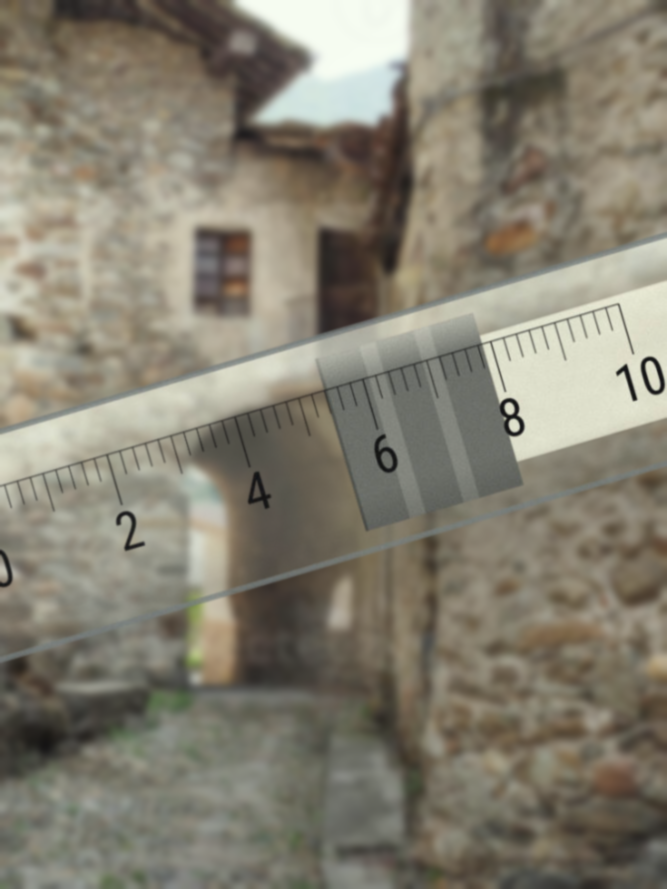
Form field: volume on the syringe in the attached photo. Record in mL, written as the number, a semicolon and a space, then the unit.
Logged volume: 5.4; mL
